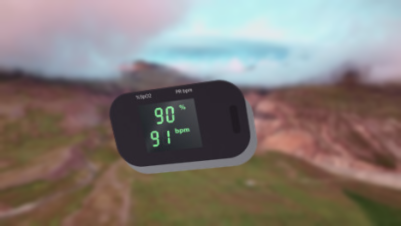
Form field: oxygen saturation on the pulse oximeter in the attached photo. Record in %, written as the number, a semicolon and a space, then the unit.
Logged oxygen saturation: 90; %
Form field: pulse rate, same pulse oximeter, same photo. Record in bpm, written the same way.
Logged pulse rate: 91; bpm
